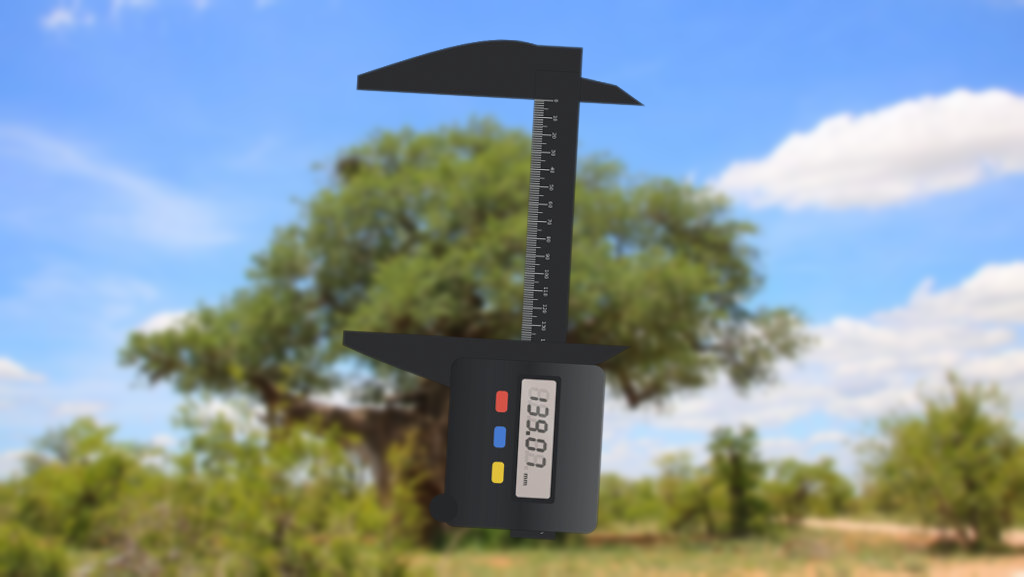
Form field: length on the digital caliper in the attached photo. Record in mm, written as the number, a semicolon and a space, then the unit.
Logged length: 139.07; mm
